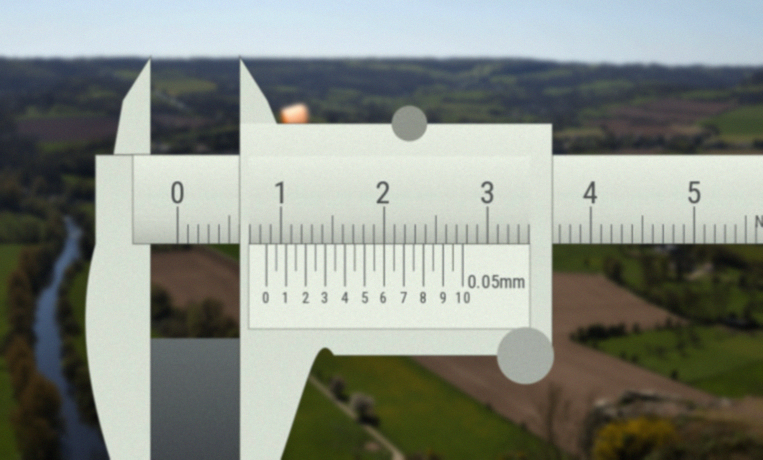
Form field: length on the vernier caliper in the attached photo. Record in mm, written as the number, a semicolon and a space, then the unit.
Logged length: 8.6; mm
